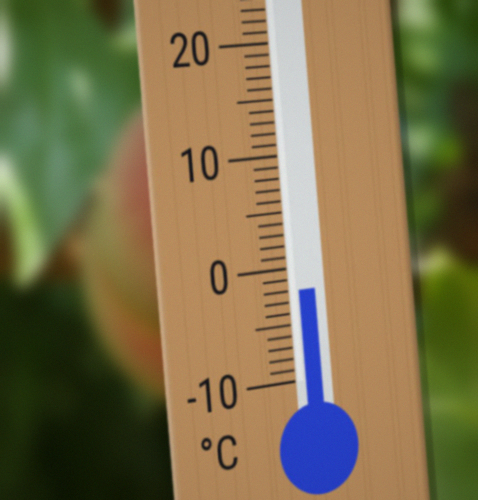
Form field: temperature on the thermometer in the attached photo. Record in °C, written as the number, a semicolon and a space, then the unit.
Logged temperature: -2; °C
